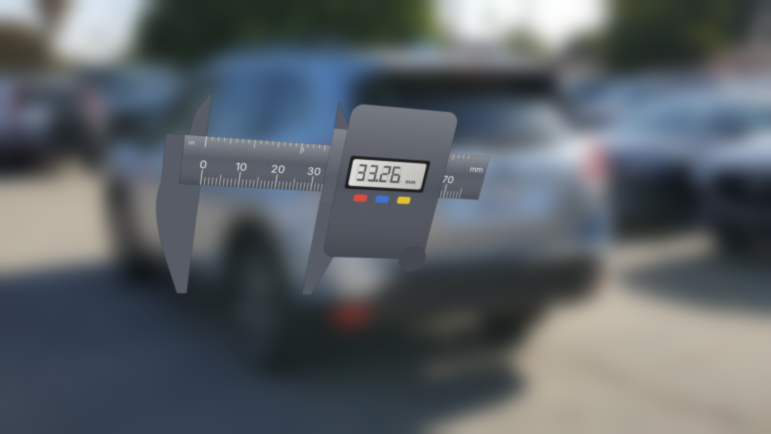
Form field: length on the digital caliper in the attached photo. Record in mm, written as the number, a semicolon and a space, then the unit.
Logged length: 33.26; mm
